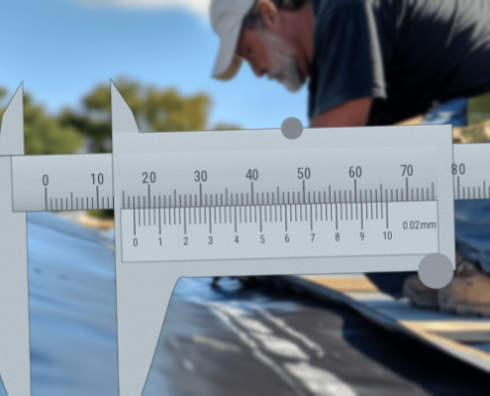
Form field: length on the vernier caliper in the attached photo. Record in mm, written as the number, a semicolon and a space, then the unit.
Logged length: 17.0; mm
